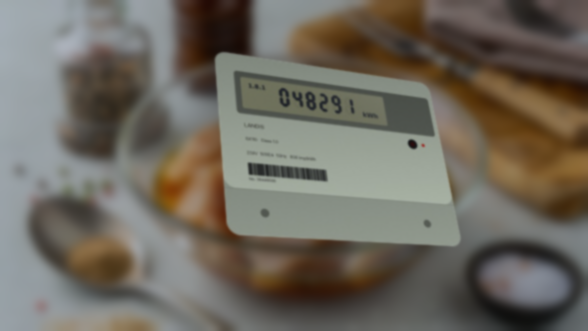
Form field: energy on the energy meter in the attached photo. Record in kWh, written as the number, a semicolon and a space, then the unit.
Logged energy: 48291; kWh
